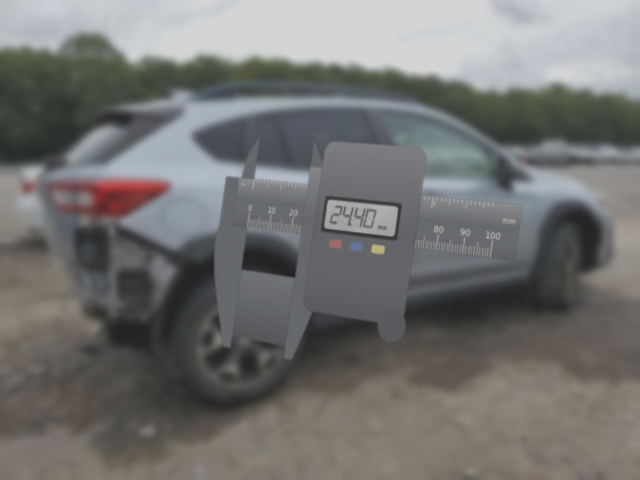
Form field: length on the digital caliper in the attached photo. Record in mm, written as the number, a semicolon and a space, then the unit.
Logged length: 24.40; mm
